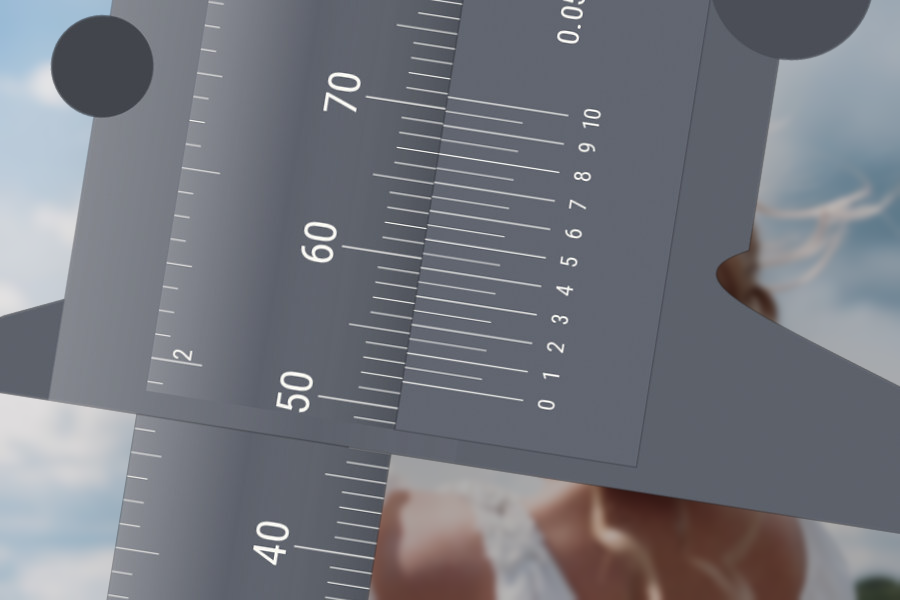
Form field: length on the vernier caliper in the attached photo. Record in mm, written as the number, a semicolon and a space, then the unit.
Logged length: 51.8; mm
